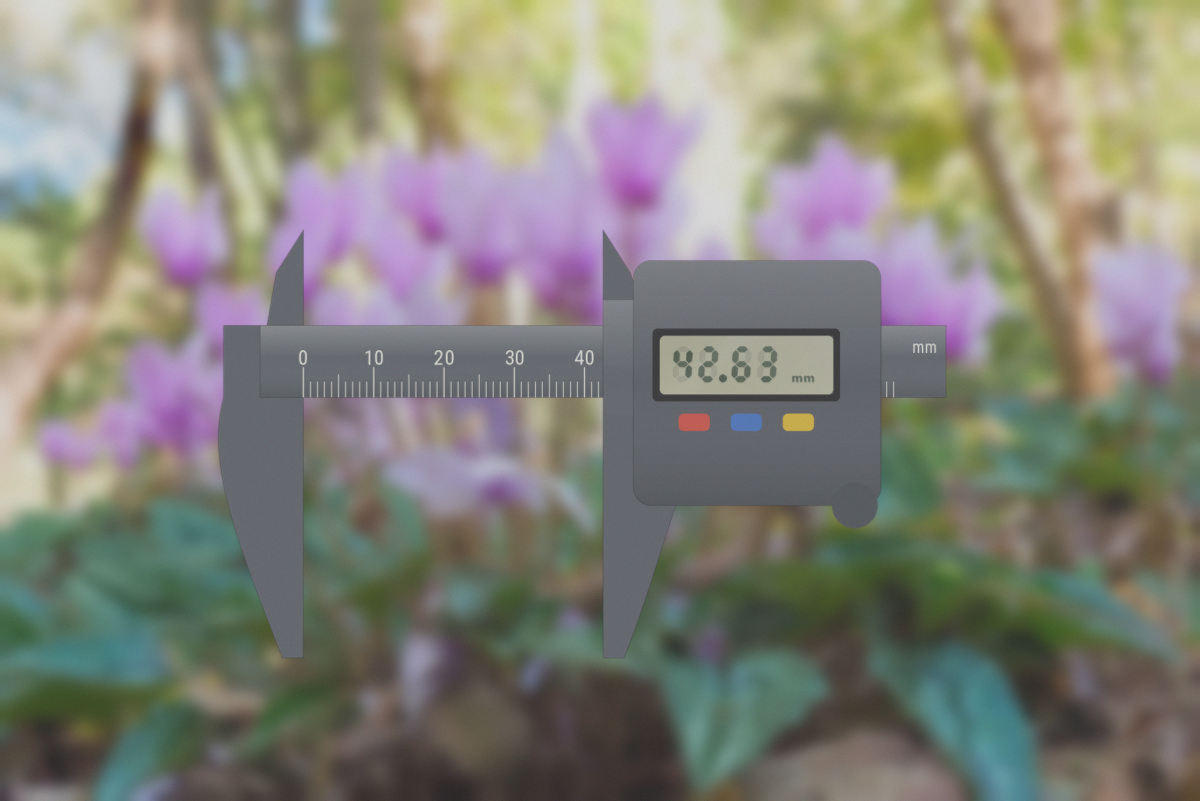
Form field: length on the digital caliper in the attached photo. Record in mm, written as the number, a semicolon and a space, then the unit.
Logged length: 42.63; mm
